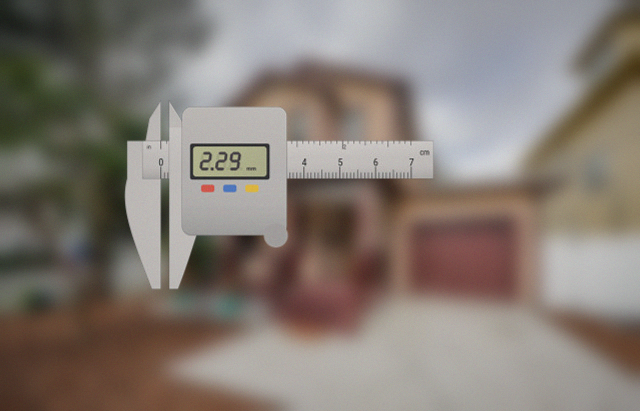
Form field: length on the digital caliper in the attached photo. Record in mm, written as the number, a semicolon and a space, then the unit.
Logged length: 2.29; mm
